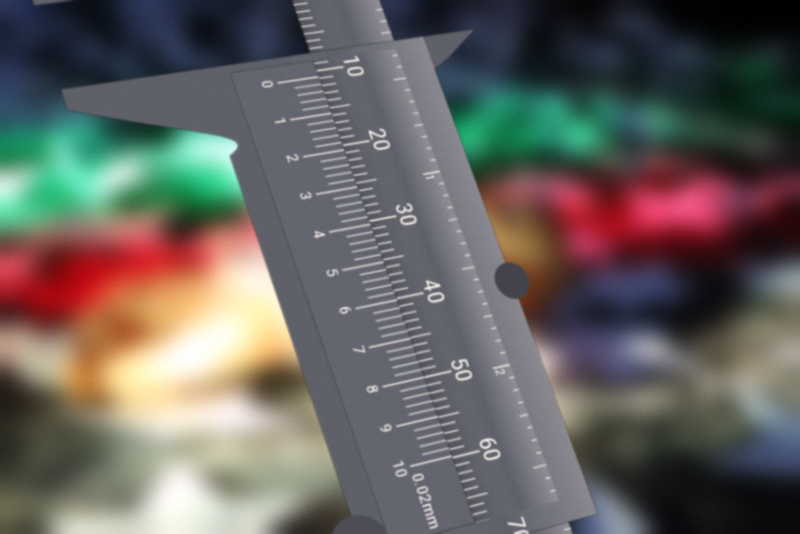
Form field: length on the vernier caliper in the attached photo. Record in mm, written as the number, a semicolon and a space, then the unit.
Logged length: 10.8; mm
